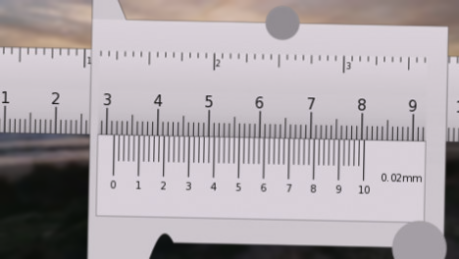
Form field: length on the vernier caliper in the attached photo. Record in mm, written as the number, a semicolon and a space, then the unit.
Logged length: 31.5; mm
